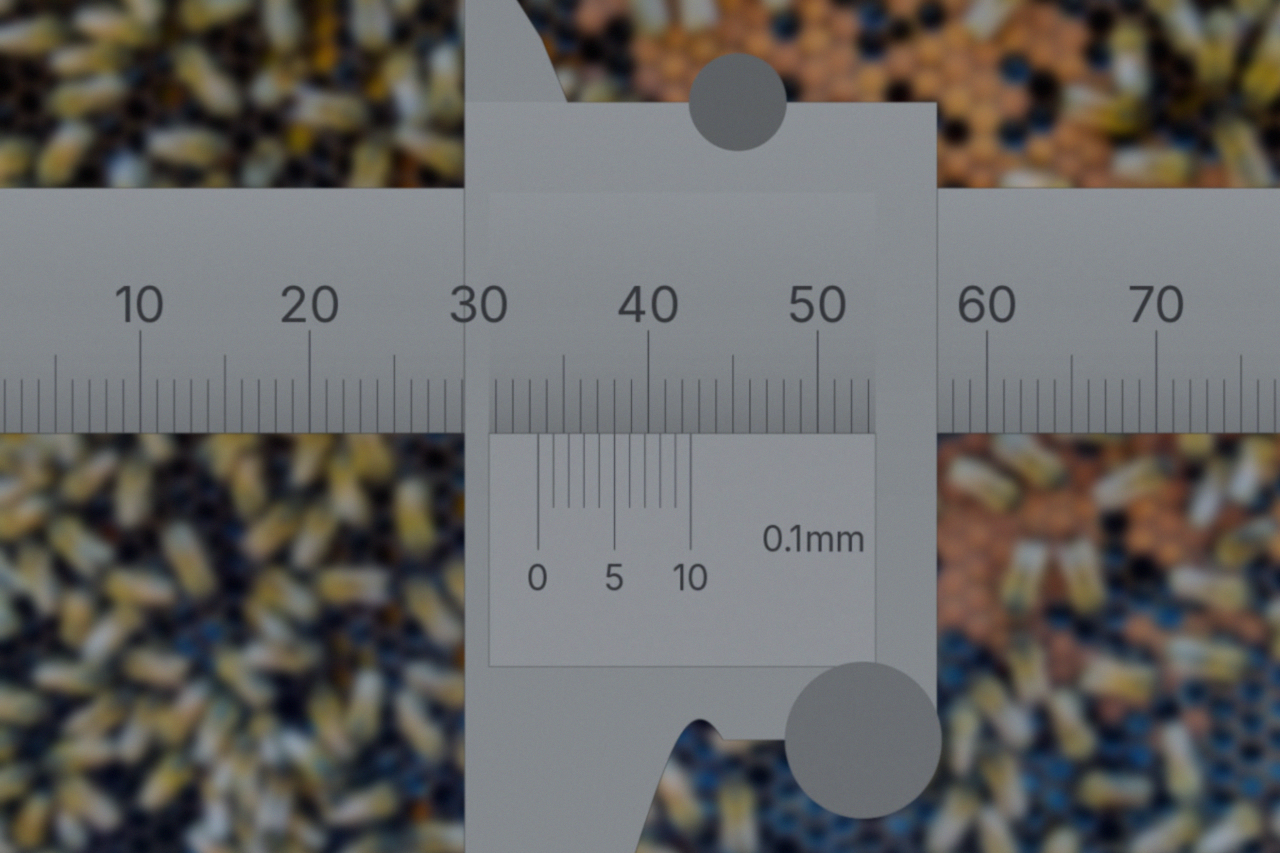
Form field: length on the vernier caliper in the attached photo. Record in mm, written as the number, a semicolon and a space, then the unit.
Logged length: 33.5; mm
